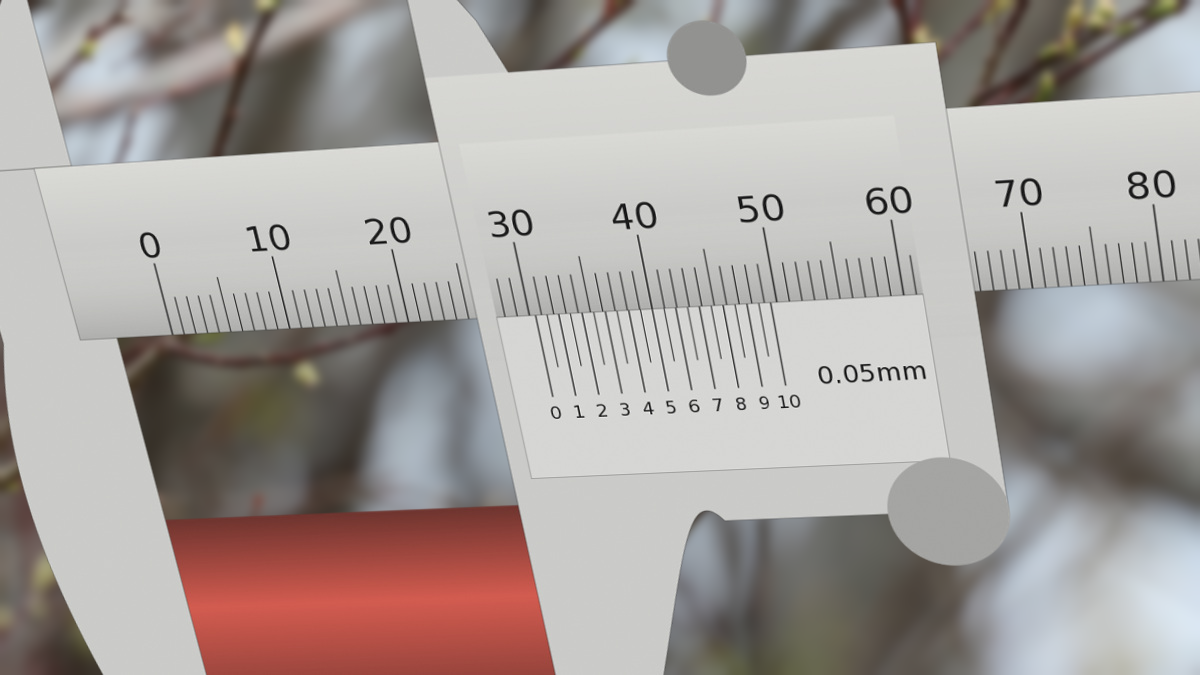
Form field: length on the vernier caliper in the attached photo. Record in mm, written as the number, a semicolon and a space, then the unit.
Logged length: 30.5; mm
